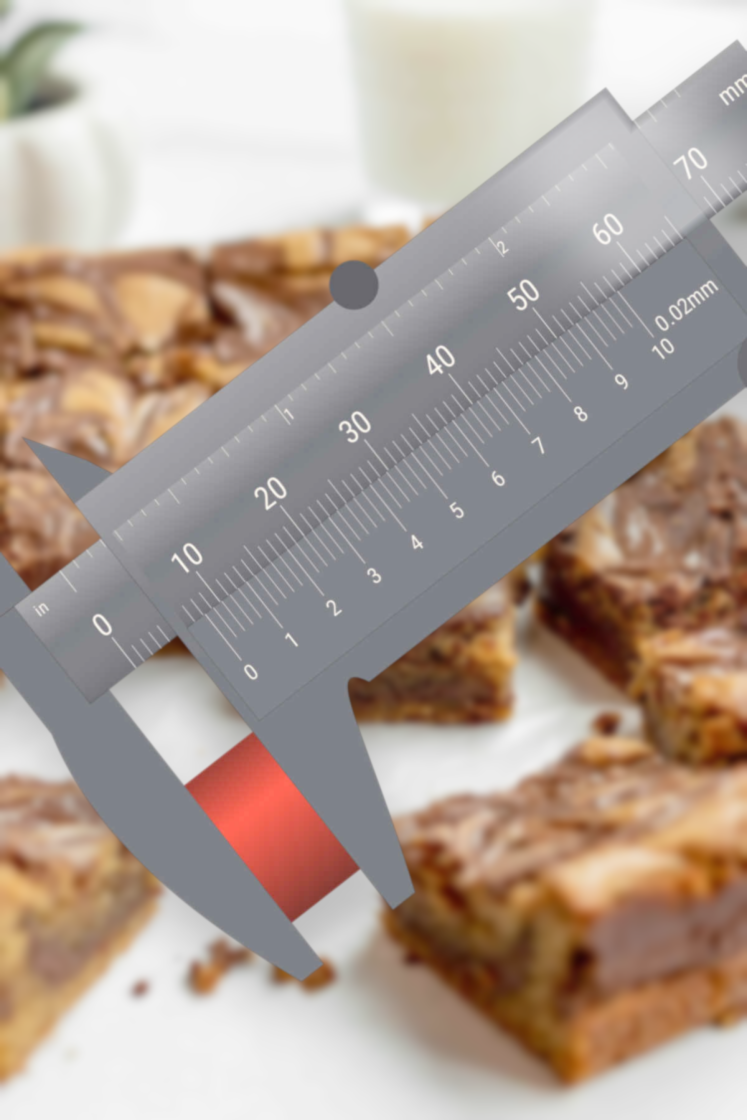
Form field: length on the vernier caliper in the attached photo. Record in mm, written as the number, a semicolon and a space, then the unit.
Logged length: 8.2; mm
